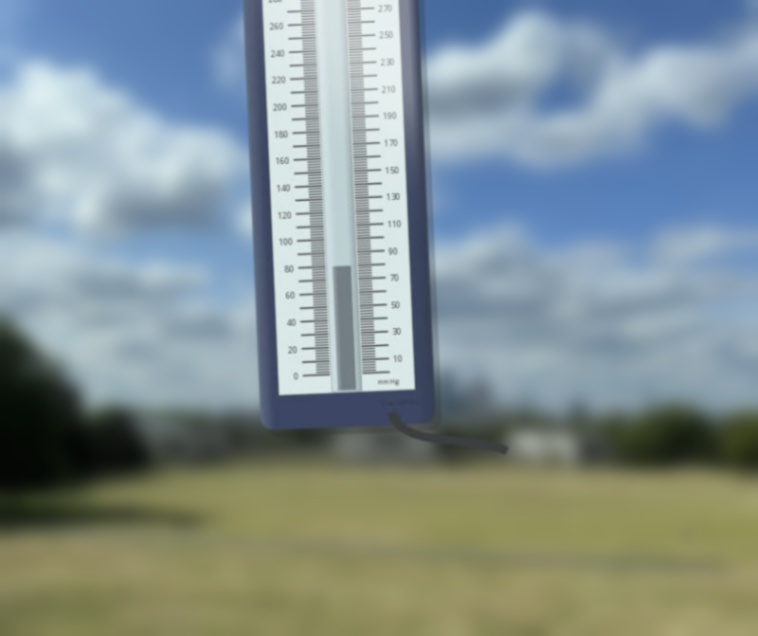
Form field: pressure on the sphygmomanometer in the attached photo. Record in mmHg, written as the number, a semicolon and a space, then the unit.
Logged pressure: 80; mmHg
